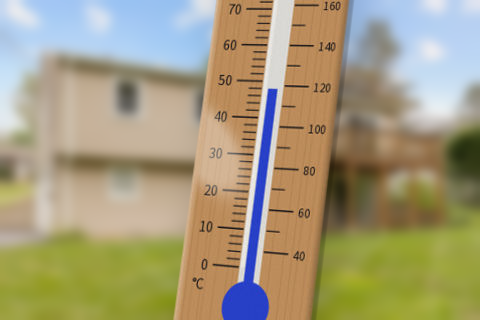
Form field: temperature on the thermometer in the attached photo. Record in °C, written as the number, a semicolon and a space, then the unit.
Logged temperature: 48; °C
